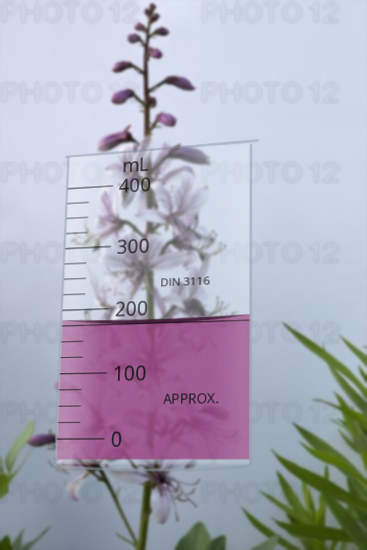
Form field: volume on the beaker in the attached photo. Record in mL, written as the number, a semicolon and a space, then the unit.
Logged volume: 175; mL
